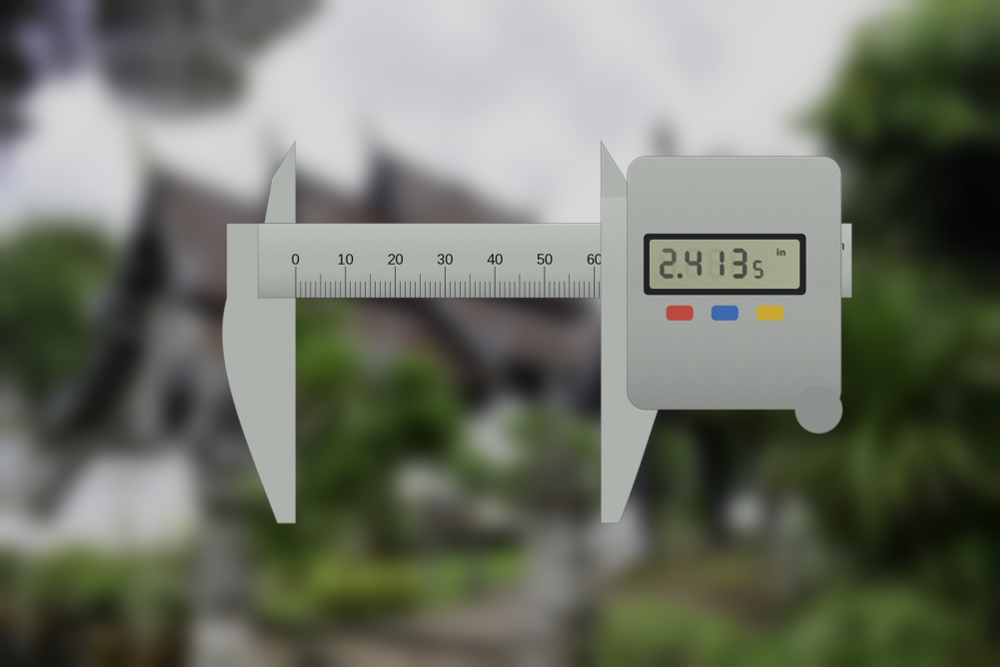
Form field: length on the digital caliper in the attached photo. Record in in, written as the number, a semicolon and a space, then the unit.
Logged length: 2.4135; in
